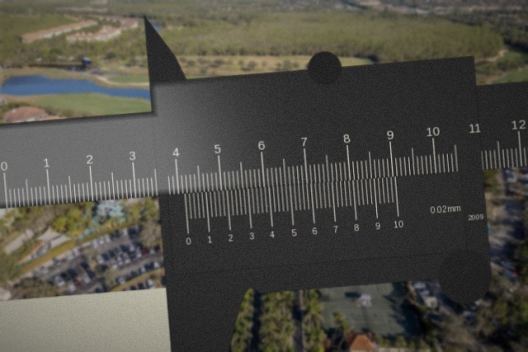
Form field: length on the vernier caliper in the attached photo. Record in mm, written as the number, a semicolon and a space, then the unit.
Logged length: 41.5; mm
